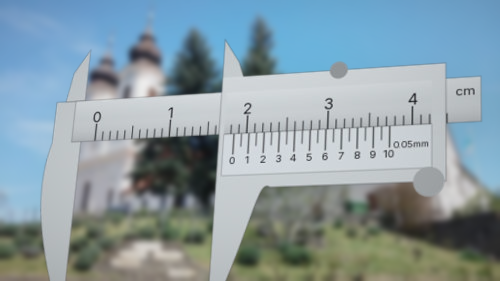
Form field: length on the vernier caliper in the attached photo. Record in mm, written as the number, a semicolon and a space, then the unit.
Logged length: 18.4; mm
